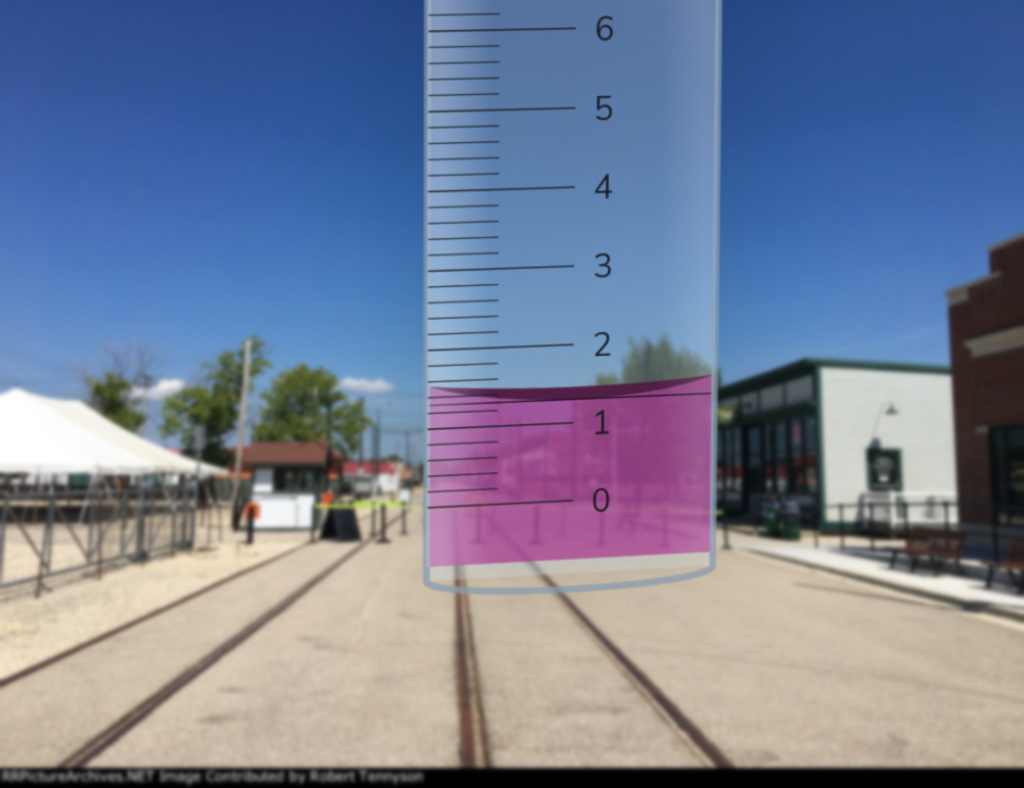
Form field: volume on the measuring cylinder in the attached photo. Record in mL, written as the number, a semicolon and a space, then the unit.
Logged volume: 1.3; mL
